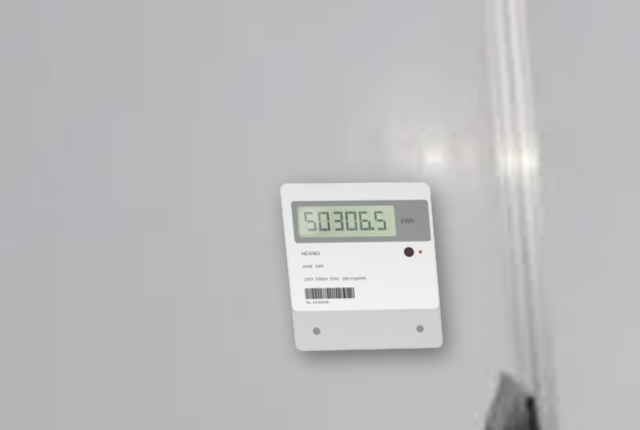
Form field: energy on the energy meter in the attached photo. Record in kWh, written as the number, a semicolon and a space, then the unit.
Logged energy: 50306.5; kWh
